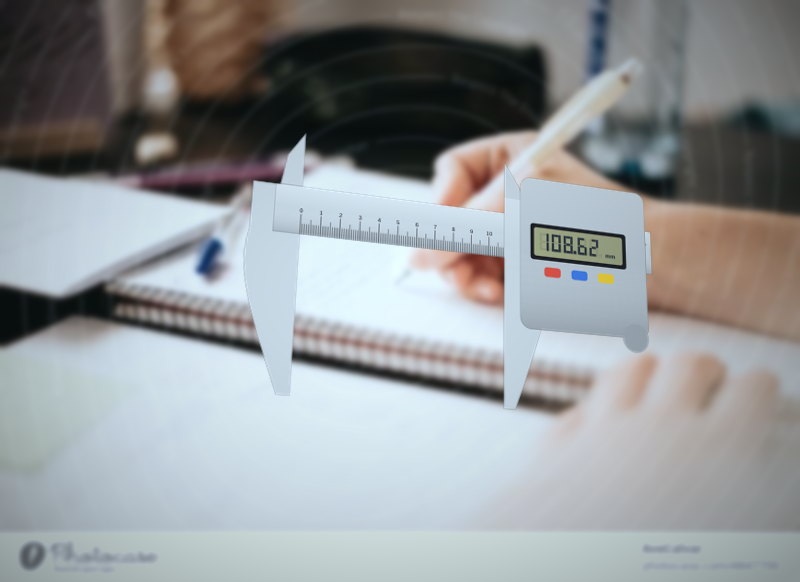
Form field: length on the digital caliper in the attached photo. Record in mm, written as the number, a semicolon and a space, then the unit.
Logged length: 108.62; mm
